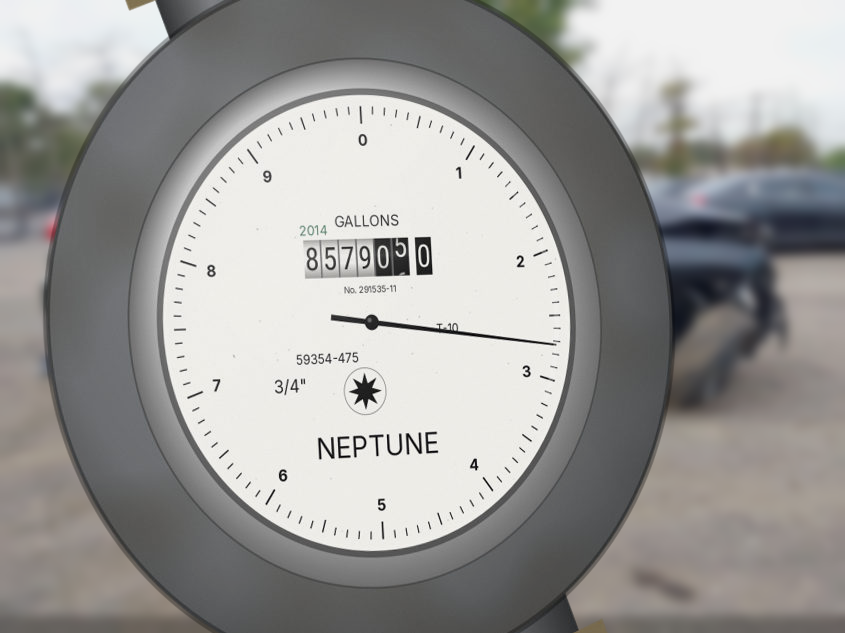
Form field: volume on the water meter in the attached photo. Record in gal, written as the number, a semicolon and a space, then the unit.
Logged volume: 8579052.7; gal
